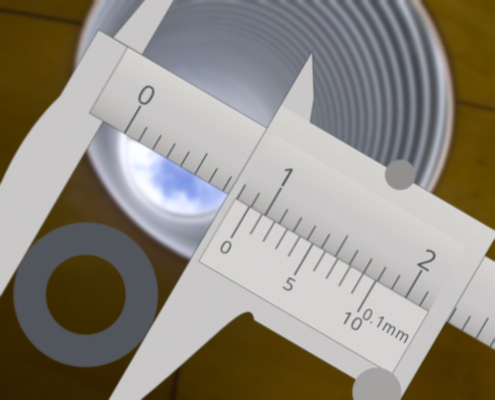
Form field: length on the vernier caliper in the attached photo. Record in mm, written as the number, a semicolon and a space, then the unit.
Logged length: 8.9; mm
